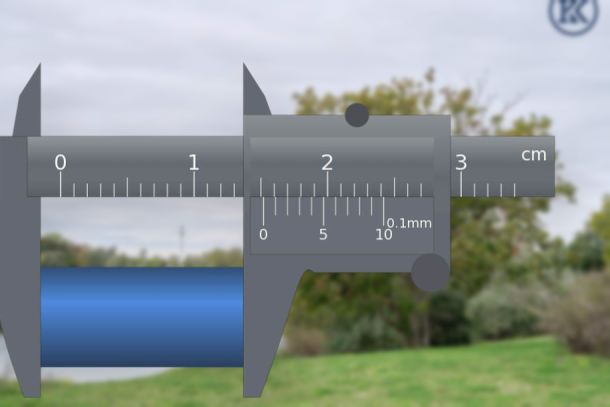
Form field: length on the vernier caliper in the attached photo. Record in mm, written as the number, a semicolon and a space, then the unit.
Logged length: 15.2; mm
